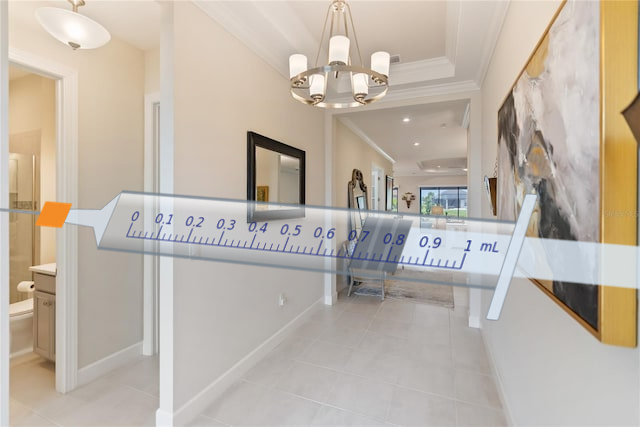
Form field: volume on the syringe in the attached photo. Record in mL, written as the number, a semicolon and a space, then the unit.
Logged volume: 0.7; mL
